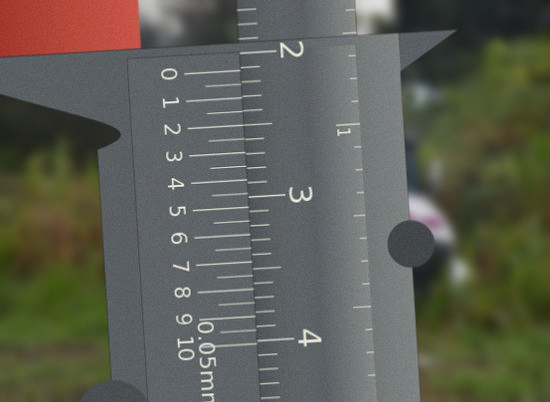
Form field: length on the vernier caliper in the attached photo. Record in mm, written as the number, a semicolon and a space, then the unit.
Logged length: 21.2; mm
